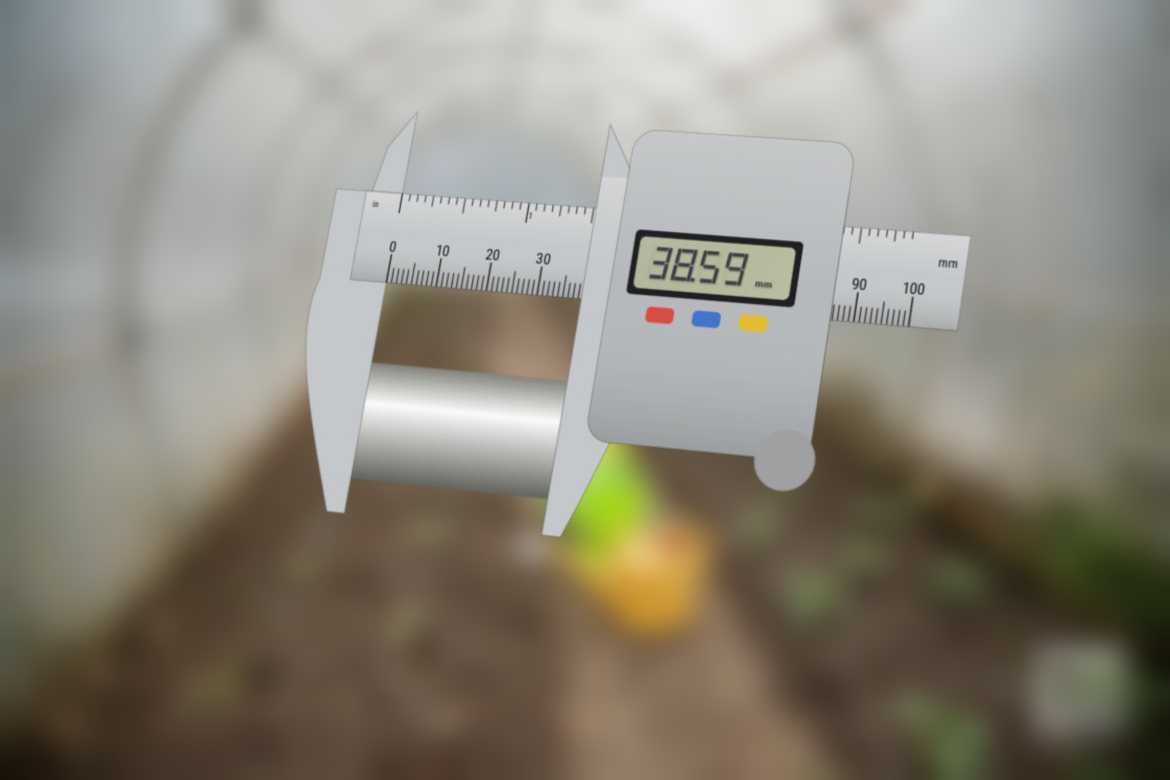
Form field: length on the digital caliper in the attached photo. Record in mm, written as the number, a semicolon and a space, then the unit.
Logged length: 38.59; mm
